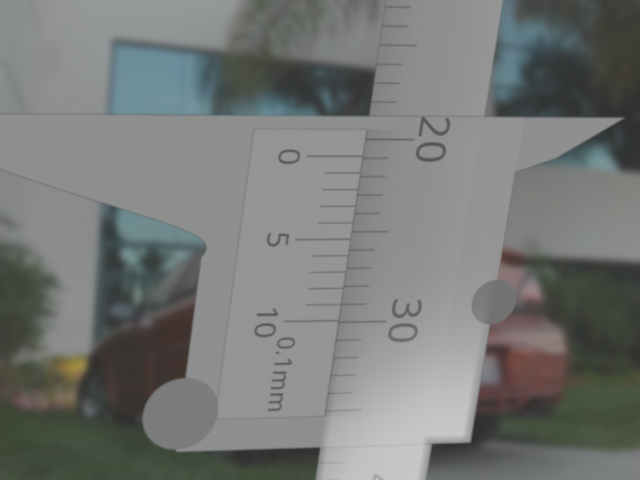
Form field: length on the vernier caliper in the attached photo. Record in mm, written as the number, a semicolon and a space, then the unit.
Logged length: 20.9; mm
